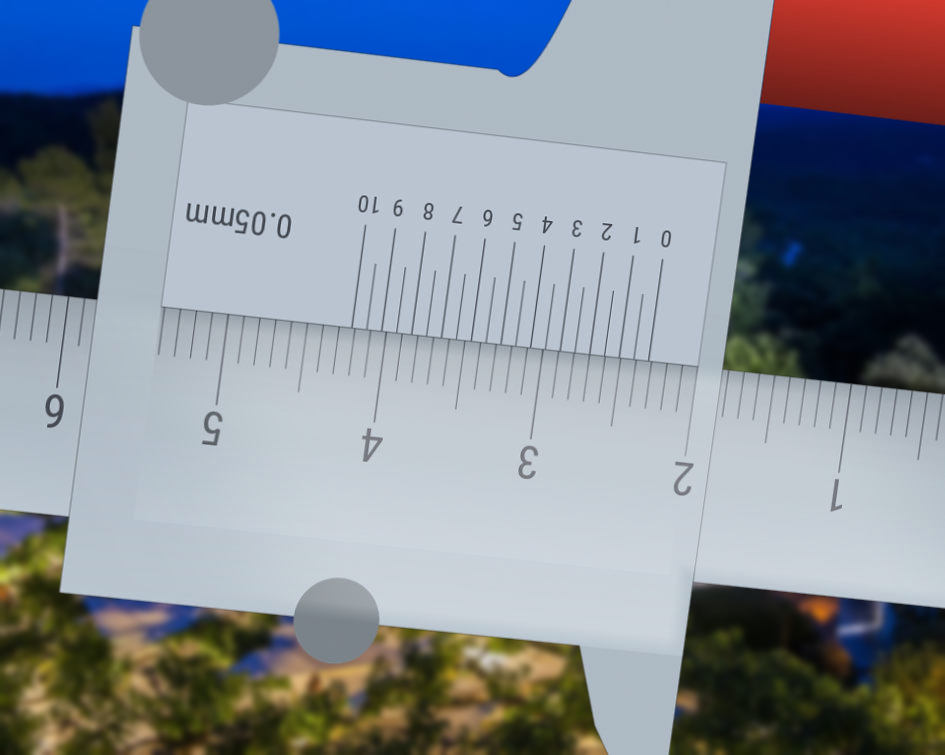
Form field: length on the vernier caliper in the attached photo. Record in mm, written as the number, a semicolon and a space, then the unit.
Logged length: 23.2; mm
